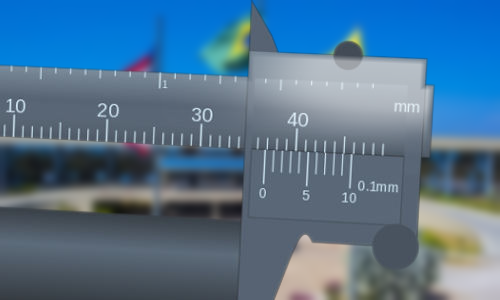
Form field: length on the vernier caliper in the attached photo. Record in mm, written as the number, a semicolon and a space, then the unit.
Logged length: 36.8; mm
